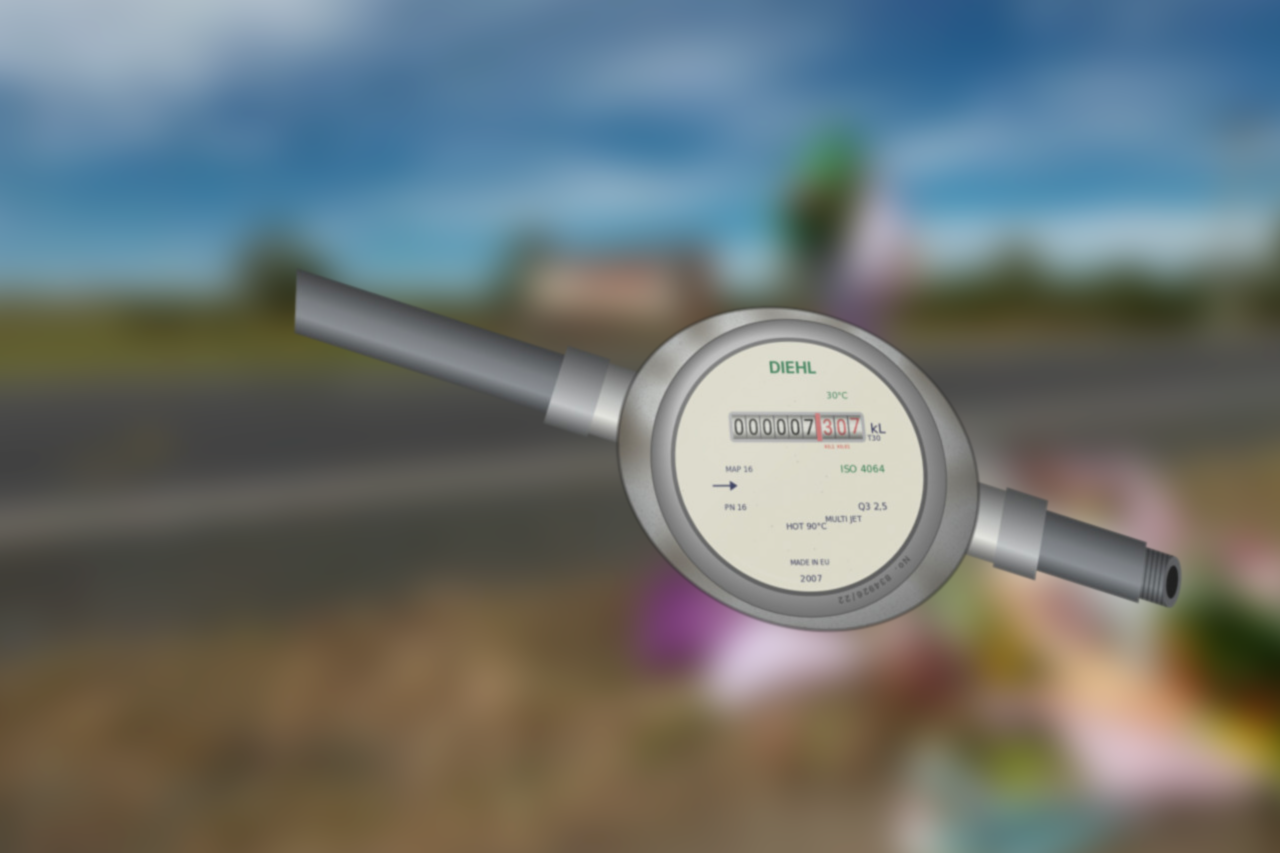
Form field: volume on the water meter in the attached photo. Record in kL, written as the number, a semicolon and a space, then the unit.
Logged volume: 7.307; kL
